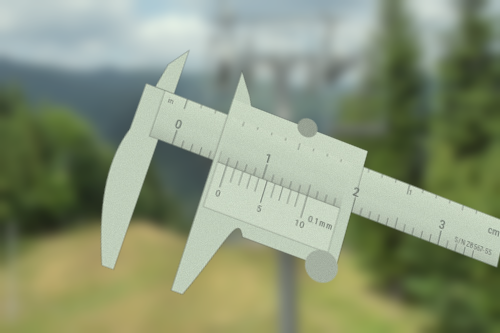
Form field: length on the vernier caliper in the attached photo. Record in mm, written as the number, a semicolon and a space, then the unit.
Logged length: 6.0; mm
